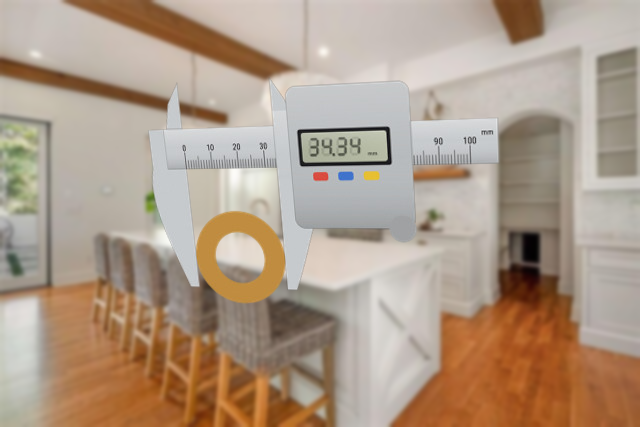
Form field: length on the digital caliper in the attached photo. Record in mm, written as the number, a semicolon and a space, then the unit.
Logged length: 34.34; mm
